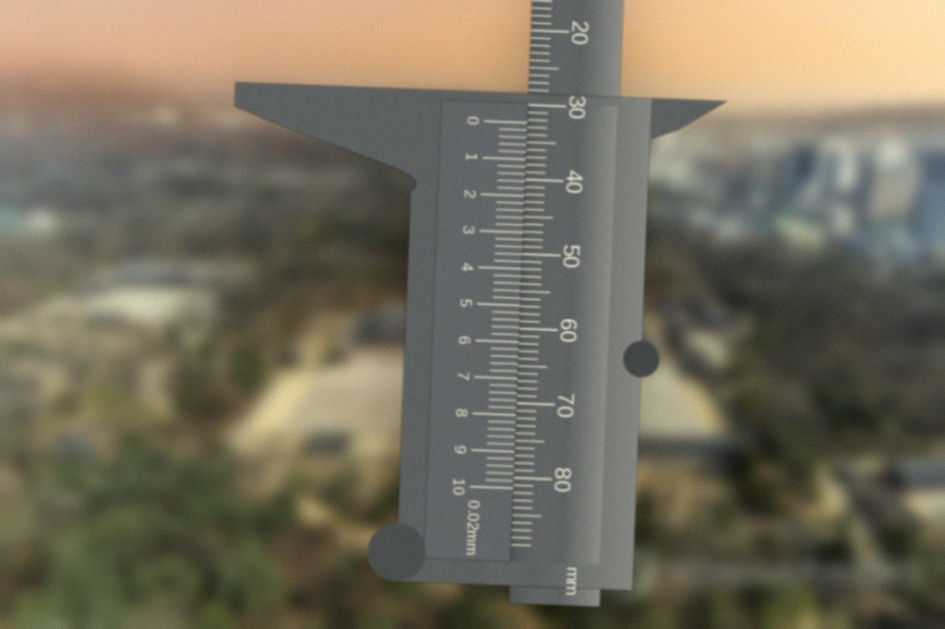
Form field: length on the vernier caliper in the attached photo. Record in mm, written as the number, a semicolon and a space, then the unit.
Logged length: 32.4; mm
